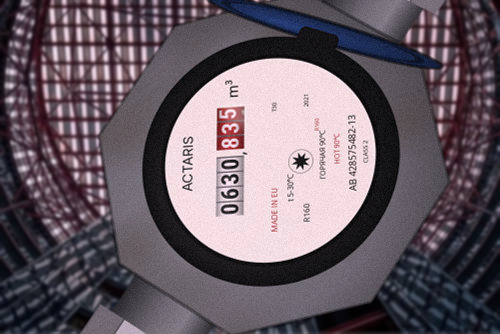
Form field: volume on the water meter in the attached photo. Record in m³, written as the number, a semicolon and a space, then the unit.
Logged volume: 630.835; m³
